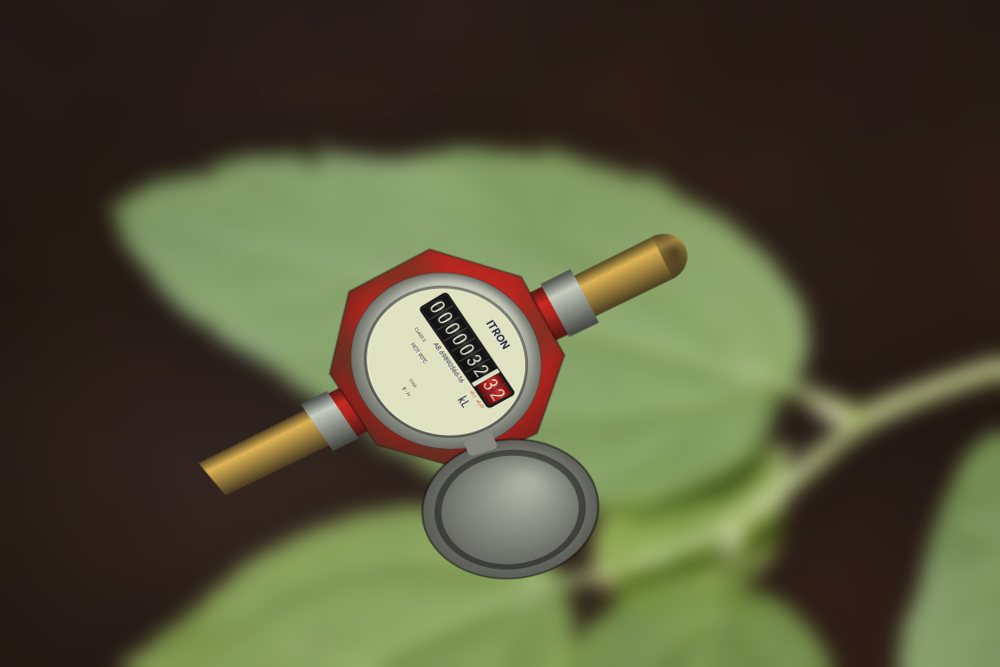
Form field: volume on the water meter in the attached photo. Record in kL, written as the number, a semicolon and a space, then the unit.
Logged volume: 32.32; kL
